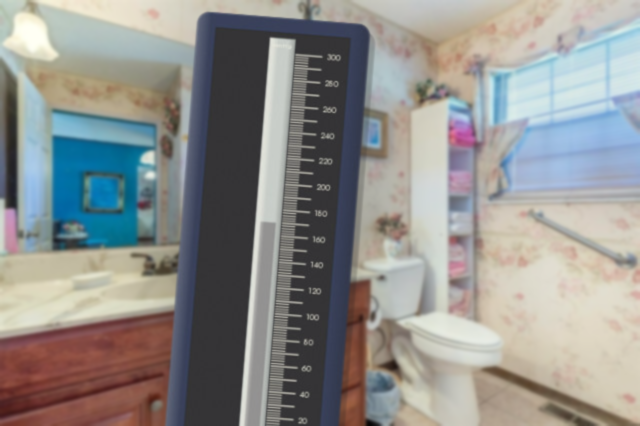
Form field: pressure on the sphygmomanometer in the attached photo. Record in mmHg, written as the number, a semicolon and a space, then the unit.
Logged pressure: 170; mmHg
